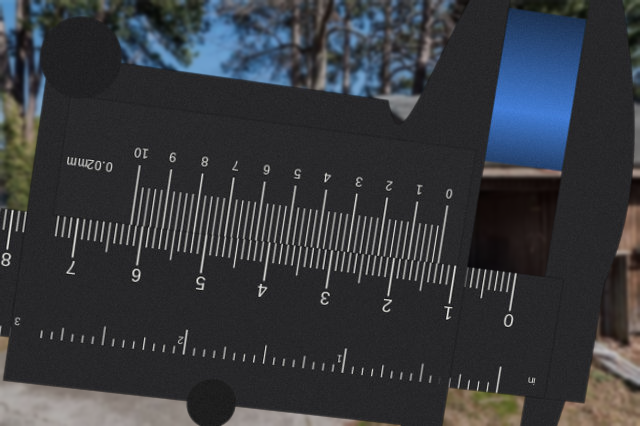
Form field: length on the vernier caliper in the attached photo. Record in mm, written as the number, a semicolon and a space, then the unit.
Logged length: 12.8; mm
